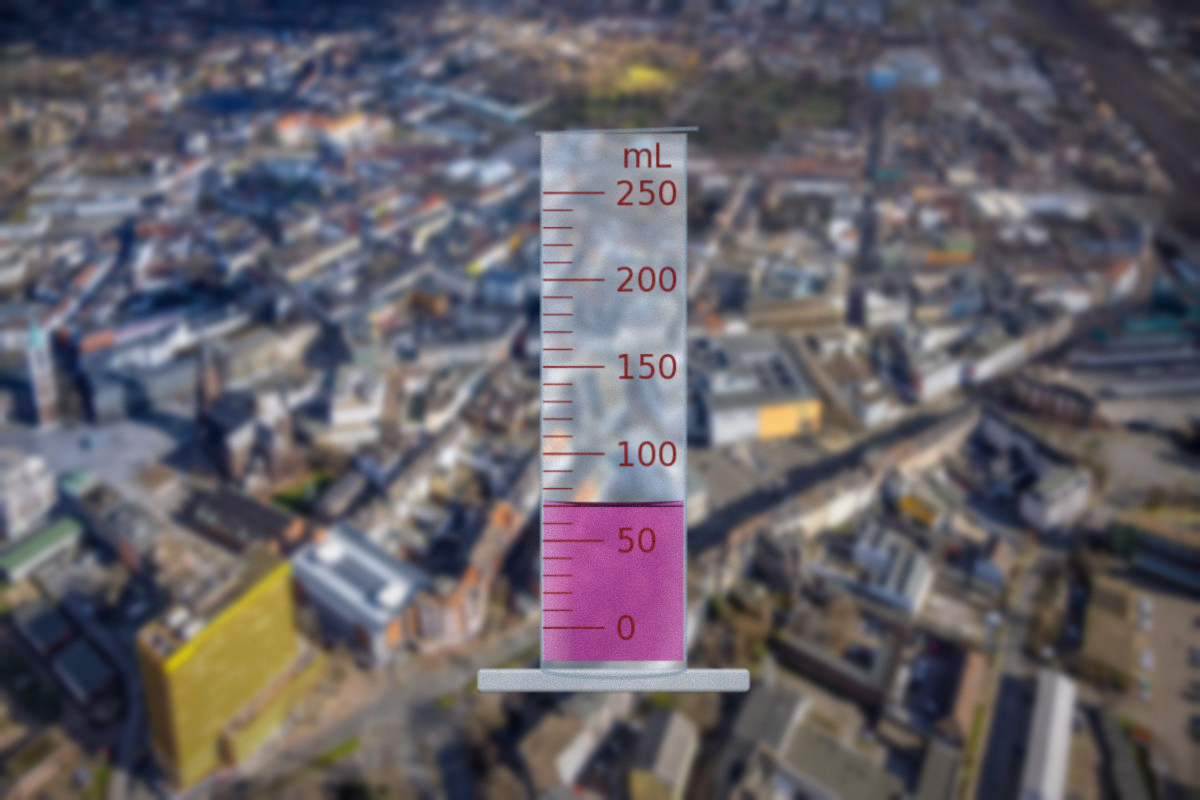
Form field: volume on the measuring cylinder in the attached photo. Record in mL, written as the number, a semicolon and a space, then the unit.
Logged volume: 70; mL
